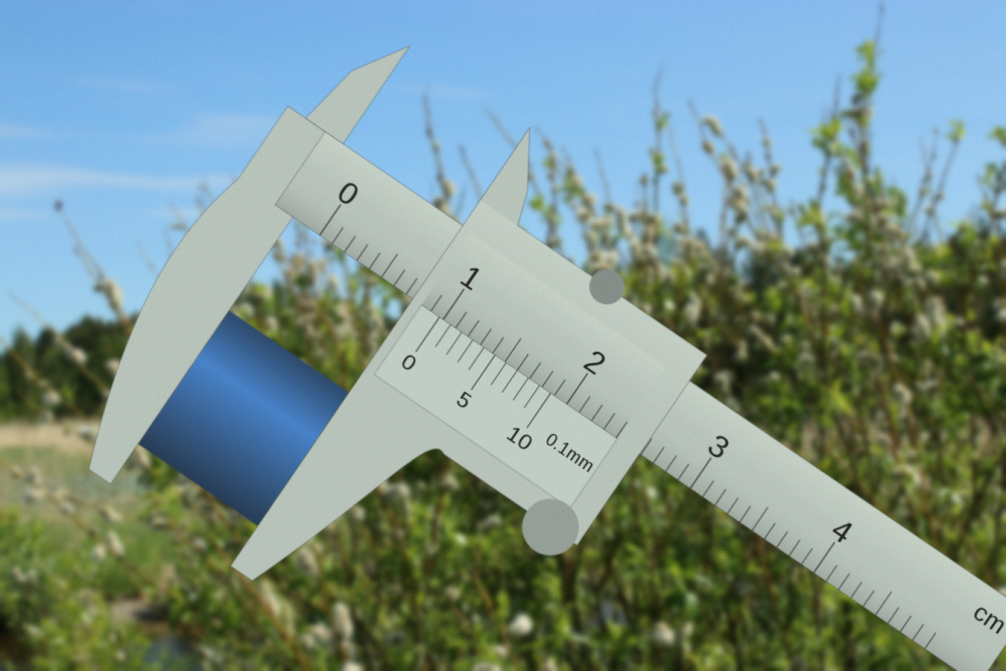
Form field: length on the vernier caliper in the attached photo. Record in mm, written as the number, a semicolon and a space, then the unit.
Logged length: 9.7; mm
